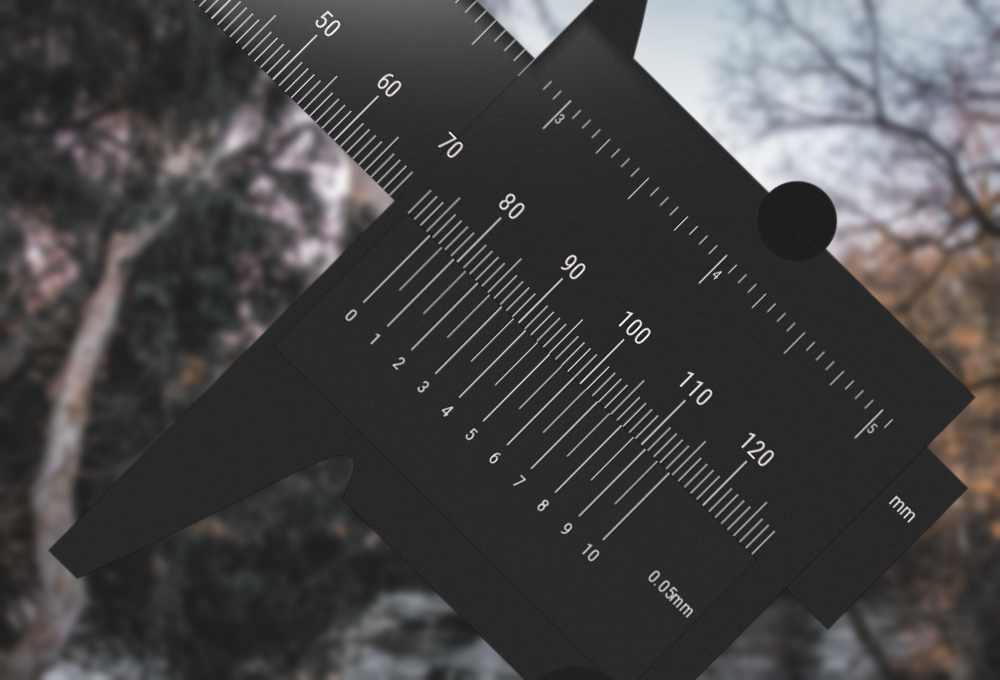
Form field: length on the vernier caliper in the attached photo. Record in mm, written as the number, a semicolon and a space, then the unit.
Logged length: 75.6; mm
